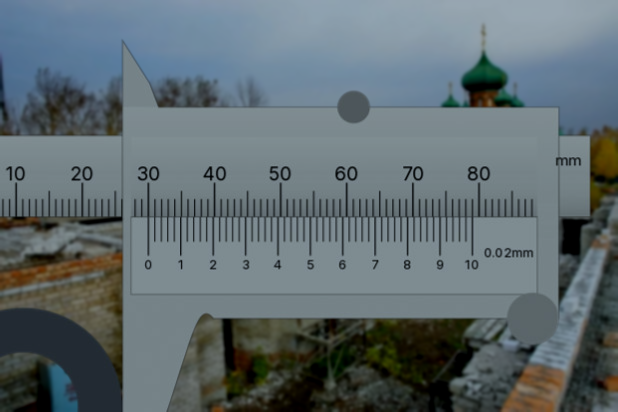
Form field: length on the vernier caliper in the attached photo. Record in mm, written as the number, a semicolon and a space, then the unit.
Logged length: 30.0; mm
